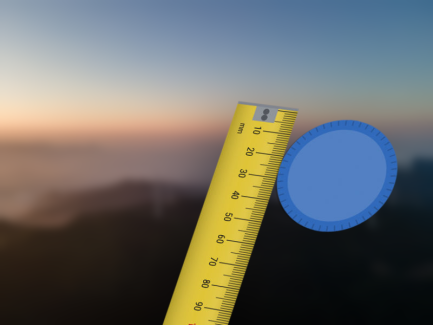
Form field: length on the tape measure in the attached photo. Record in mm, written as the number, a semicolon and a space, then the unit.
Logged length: 50; mm
